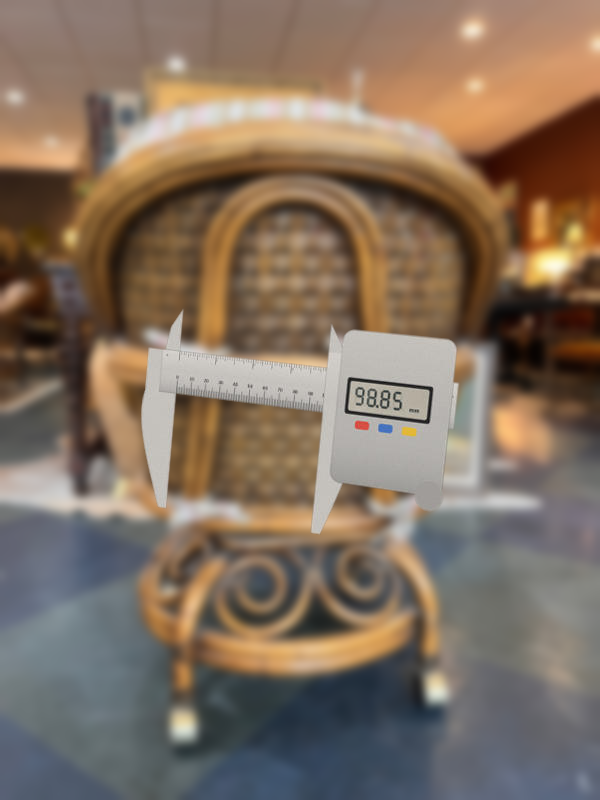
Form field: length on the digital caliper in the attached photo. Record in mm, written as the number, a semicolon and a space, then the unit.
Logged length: 98.85; mm
